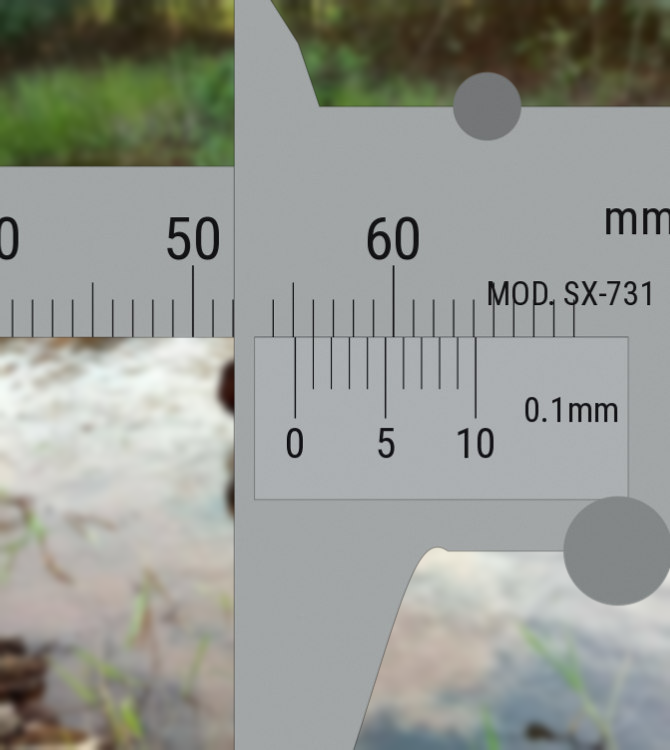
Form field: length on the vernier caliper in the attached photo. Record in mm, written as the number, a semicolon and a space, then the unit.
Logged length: 55.1; mm
